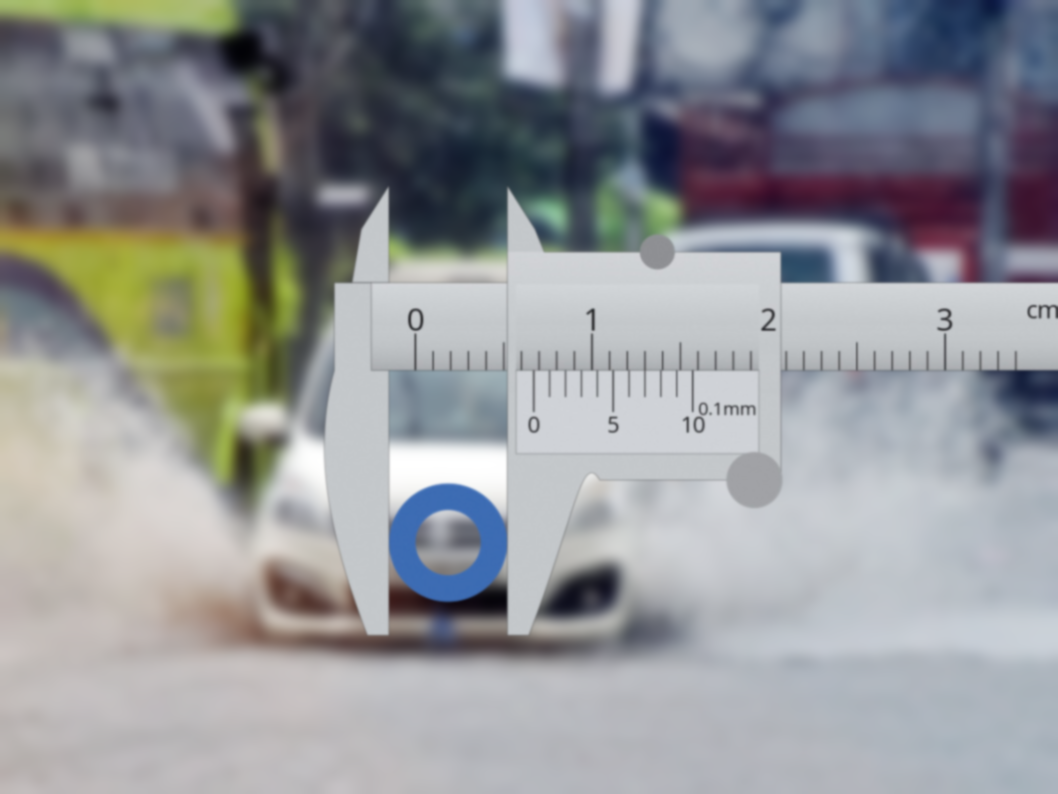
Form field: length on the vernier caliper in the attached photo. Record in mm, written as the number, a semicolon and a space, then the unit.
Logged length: 6.7; mm
